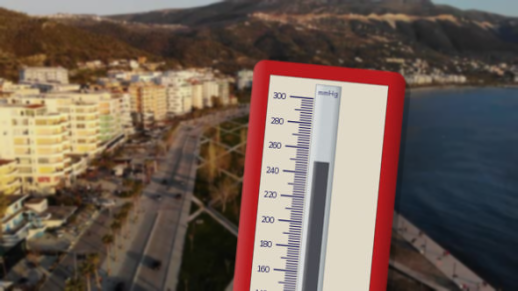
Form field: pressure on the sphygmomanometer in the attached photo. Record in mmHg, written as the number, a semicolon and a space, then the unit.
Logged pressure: 250; mmHg
